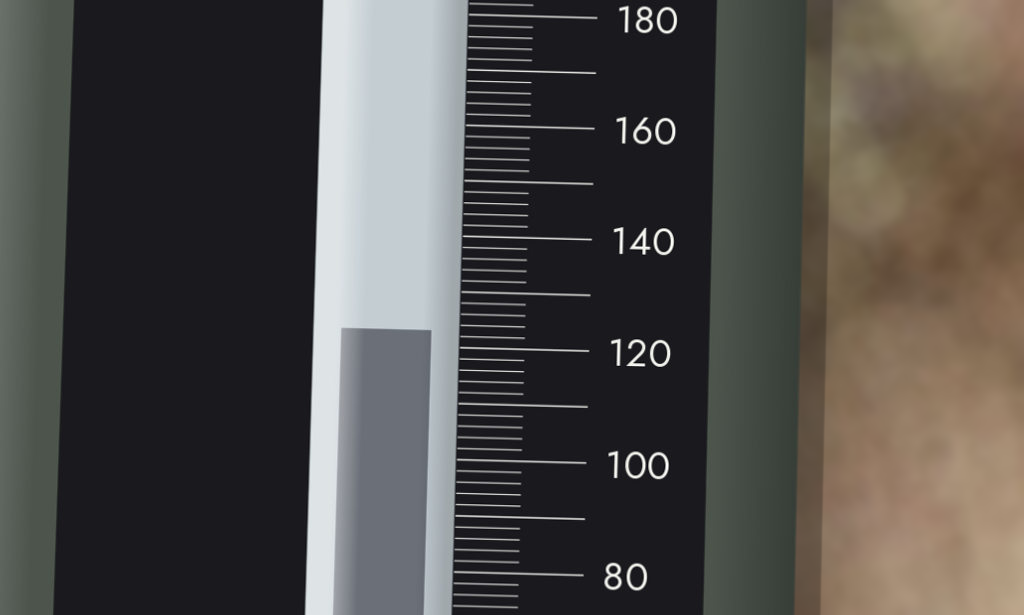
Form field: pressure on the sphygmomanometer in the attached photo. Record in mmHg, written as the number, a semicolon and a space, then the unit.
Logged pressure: 123; mmHg
